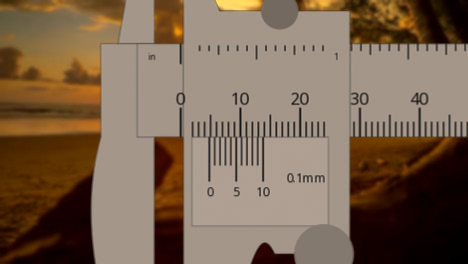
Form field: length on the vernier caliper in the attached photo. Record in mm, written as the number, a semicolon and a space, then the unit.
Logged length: 4.8; mm
